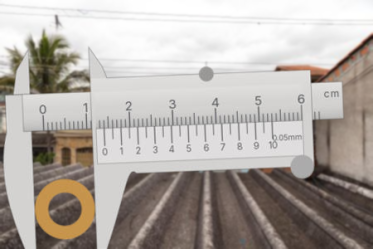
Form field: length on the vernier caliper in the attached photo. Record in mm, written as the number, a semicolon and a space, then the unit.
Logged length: 14.0; mm
